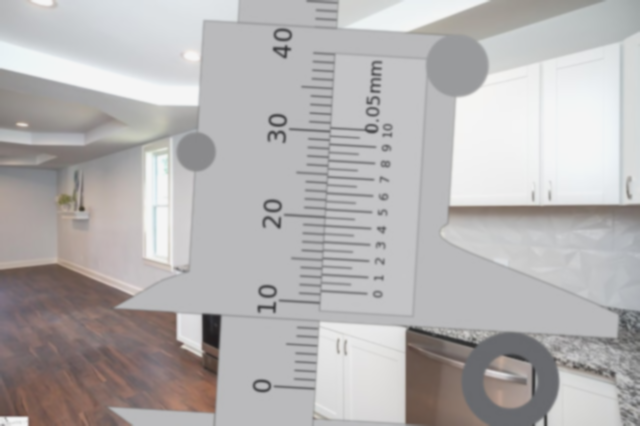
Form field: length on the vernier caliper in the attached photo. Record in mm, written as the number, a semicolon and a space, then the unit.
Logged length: 11.4; mm
